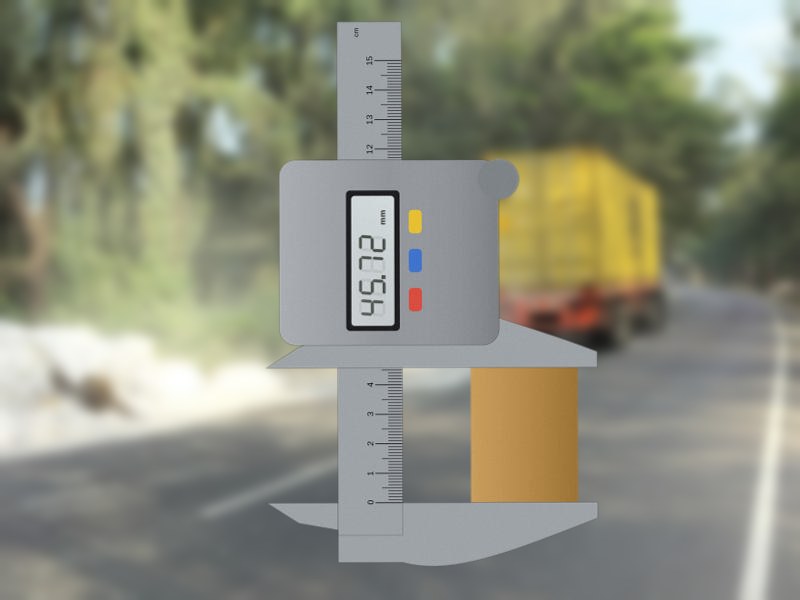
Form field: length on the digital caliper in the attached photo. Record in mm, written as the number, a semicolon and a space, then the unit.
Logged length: 45.72; mm
